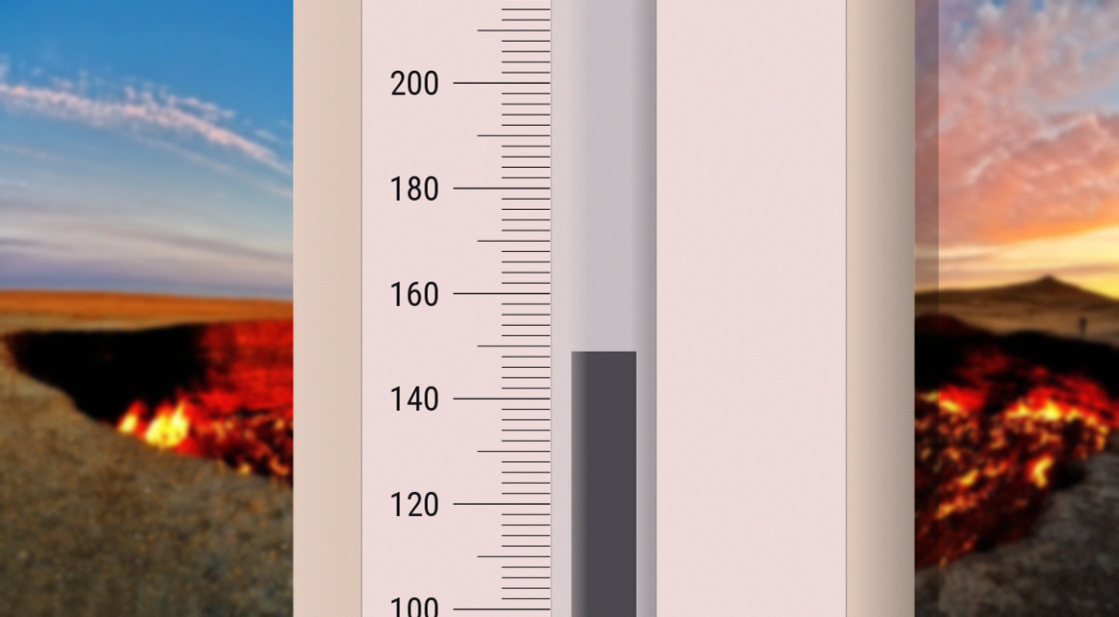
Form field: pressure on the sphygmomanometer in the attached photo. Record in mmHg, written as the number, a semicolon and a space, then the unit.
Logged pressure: 149; mmHg
